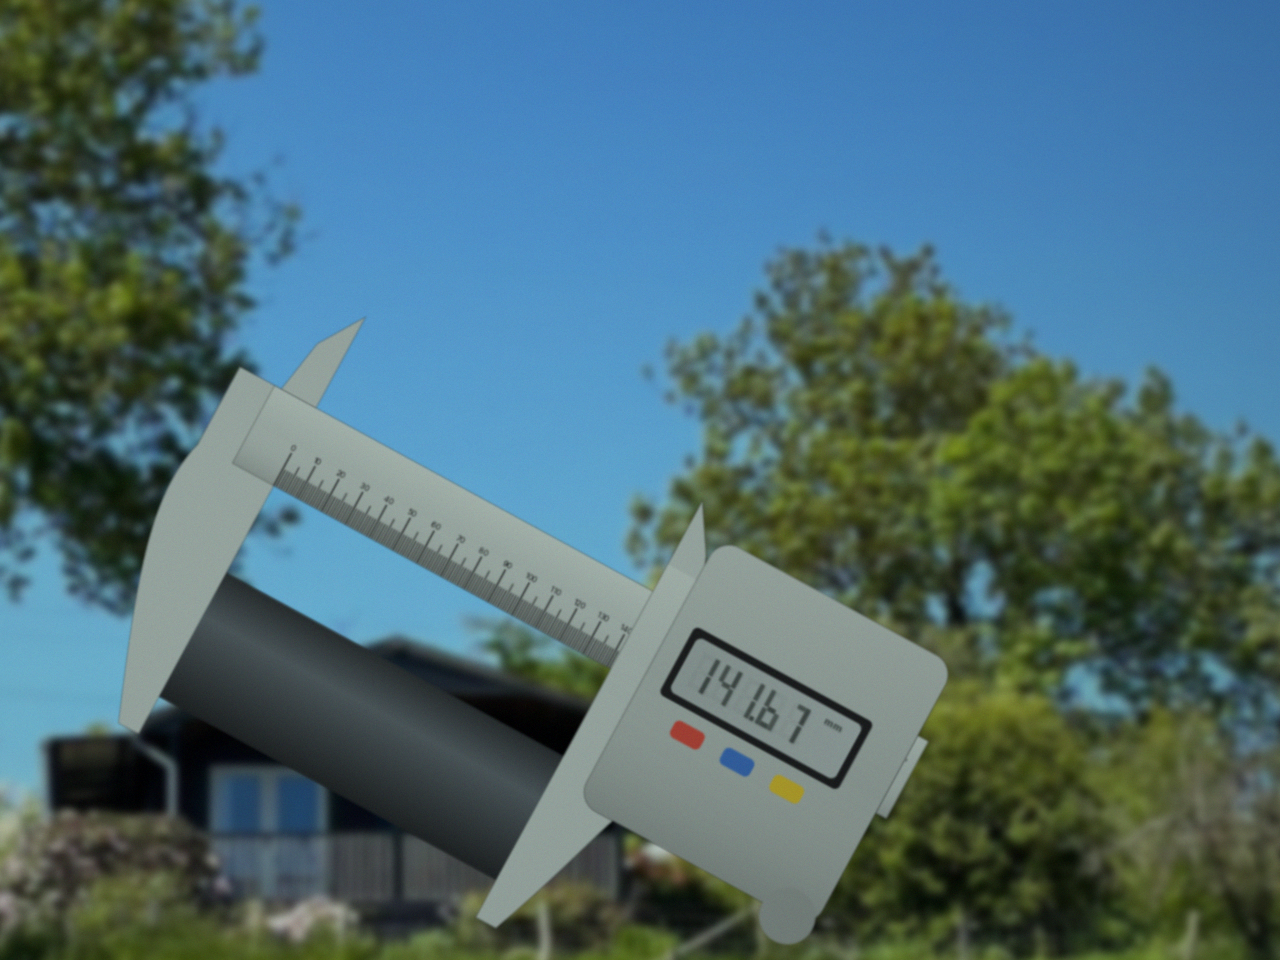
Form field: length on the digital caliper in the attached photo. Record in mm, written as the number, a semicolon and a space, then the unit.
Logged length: 141.67; mm
